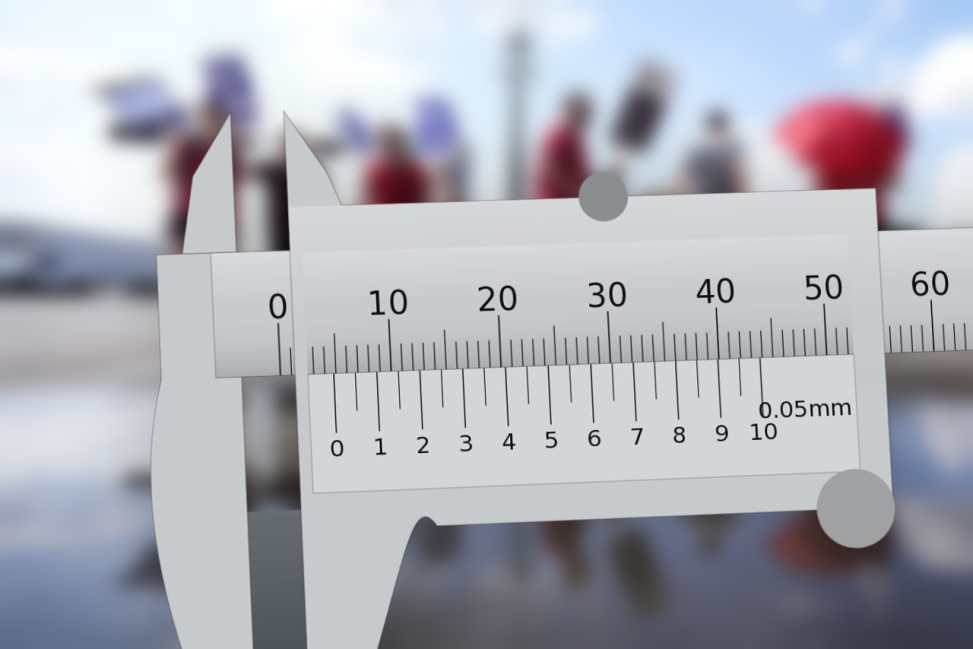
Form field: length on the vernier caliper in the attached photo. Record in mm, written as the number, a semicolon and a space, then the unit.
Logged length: 4.8; mm
